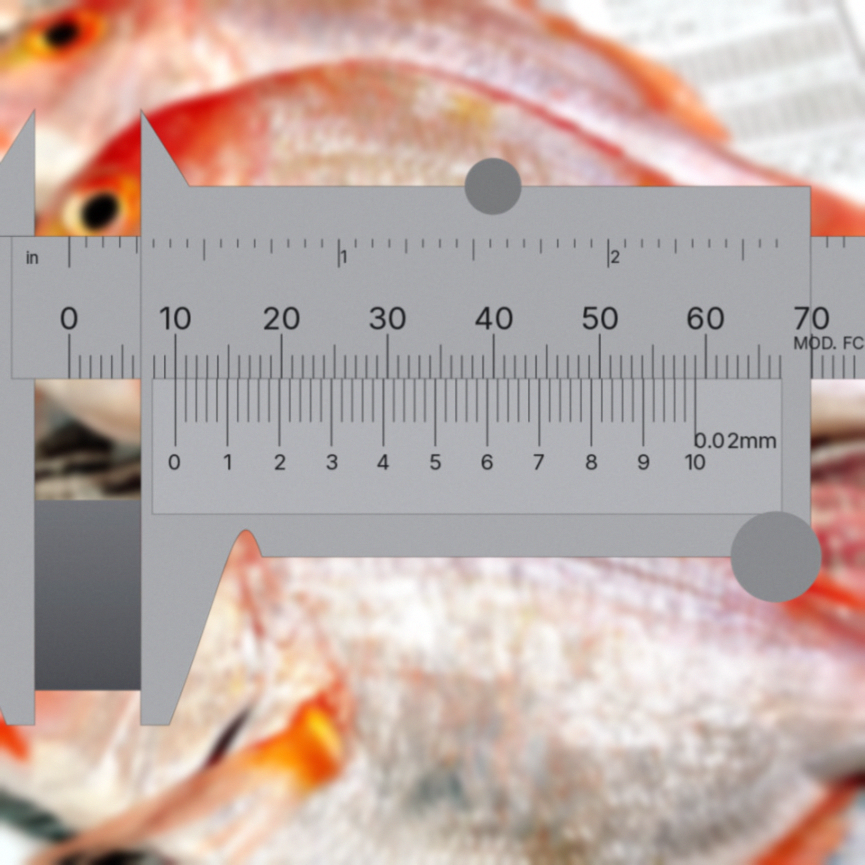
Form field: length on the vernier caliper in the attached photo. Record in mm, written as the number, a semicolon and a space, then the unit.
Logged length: 10.0; mm
